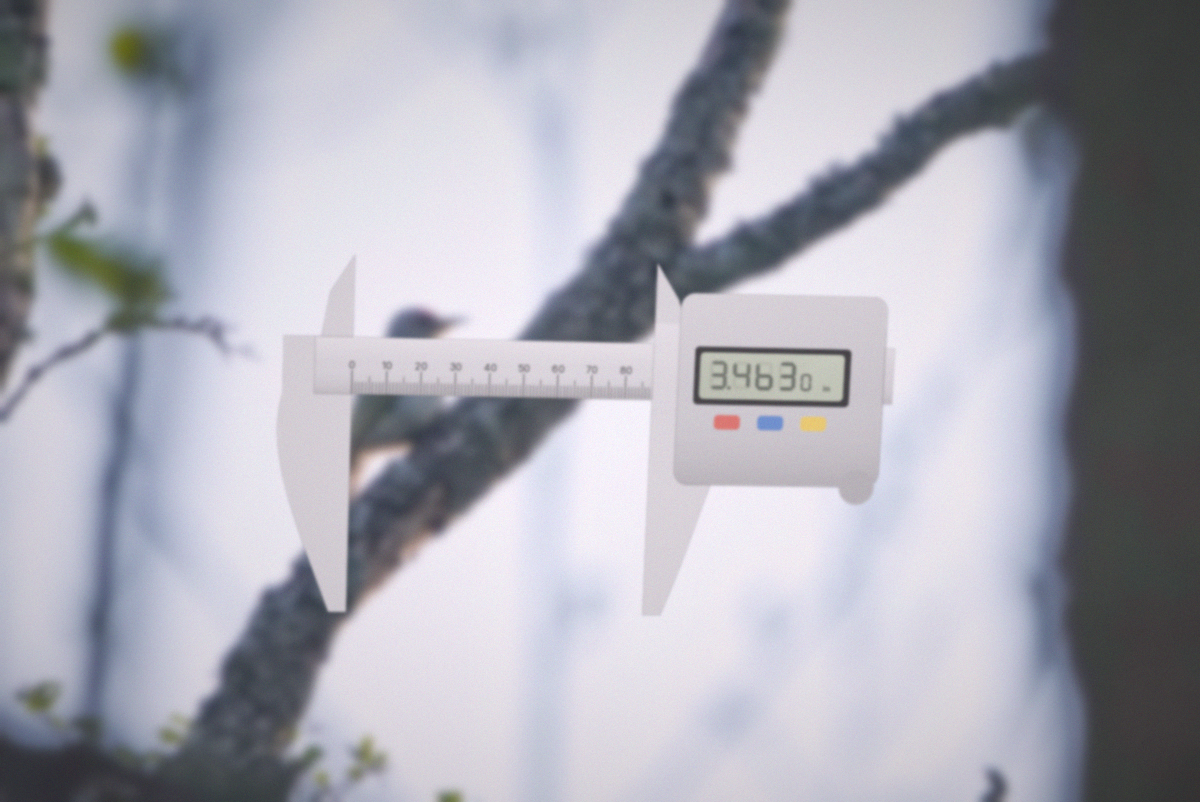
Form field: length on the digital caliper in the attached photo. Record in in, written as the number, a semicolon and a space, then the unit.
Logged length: 3.4630; in
